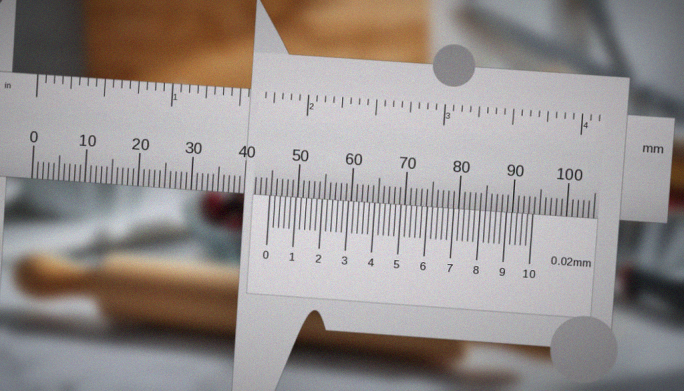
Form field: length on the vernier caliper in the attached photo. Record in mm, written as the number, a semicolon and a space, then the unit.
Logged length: 44.8; mm
